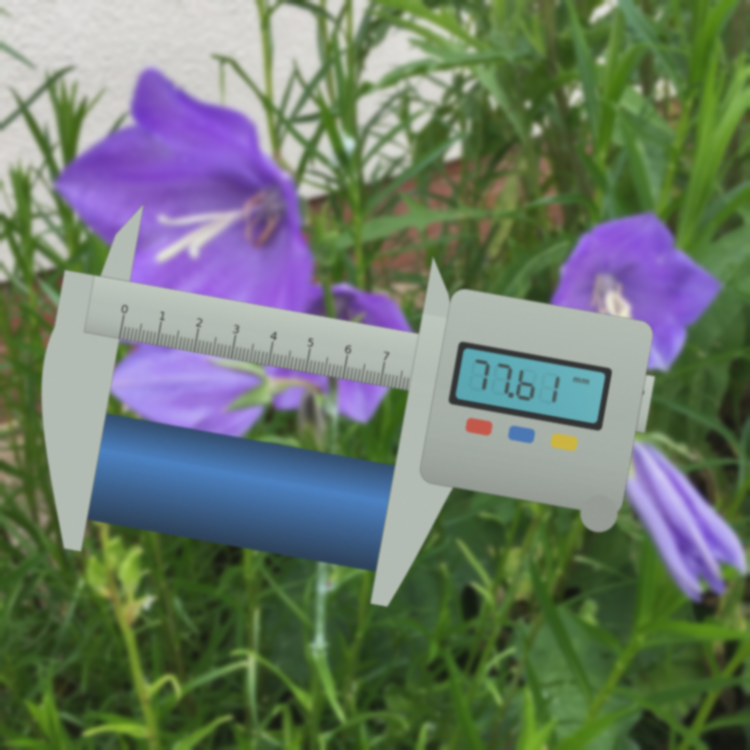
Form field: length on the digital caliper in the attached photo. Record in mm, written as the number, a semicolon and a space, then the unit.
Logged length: 77.61; mm
